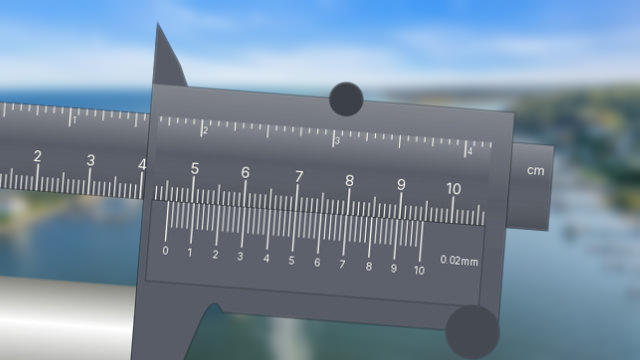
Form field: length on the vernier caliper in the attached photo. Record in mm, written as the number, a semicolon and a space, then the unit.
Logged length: 45.5; mm
